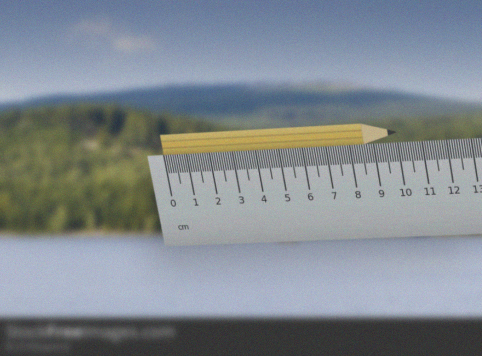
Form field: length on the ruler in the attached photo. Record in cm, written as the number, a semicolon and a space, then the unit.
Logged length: 10; cm
